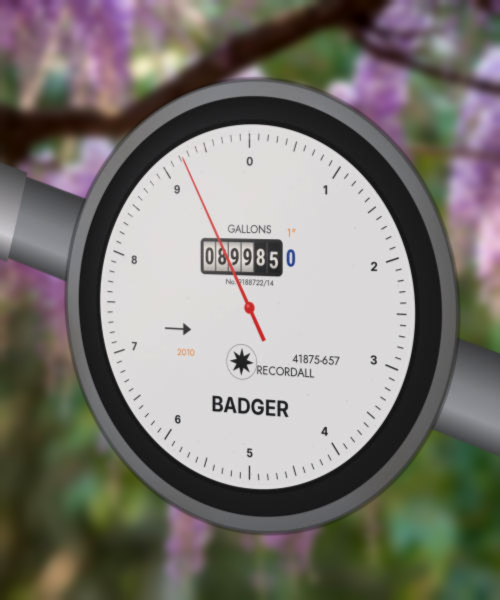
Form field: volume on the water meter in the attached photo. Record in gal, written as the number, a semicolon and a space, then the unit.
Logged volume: 899849.2; gal
